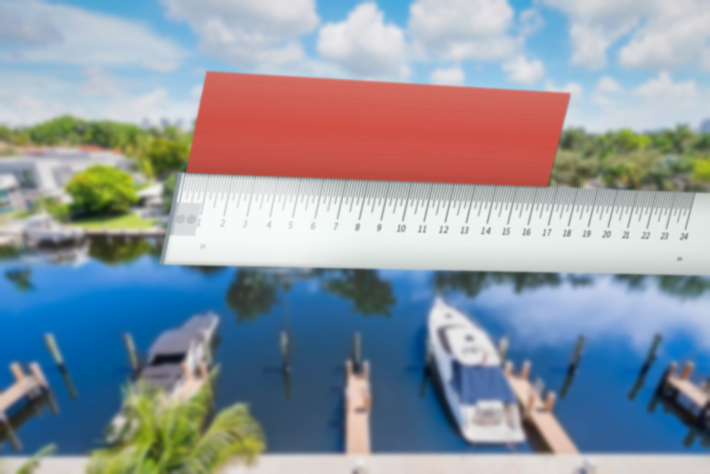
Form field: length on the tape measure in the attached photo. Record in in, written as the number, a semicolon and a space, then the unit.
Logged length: 16.5; in
